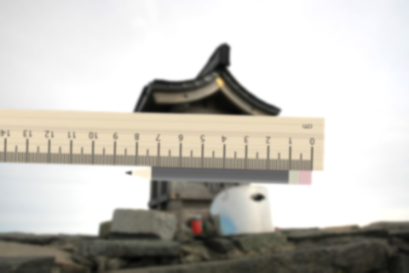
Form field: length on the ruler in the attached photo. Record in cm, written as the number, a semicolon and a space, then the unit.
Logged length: 8.5; cm
